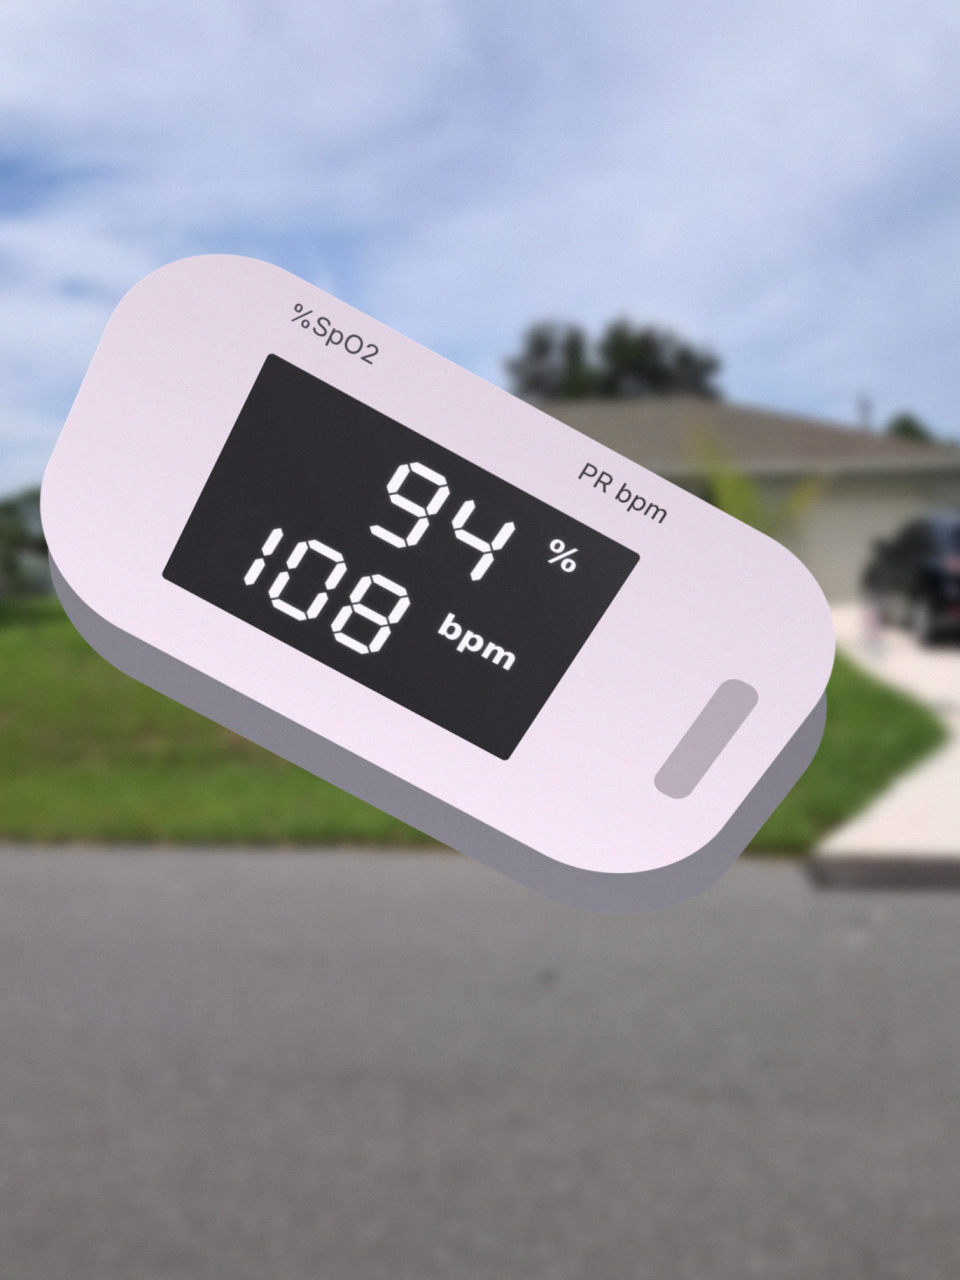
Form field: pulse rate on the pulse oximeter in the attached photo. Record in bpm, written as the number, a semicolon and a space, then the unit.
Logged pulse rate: 108; bpm
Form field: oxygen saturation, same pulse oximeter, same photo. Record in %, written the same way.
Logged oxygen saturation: 94; %
